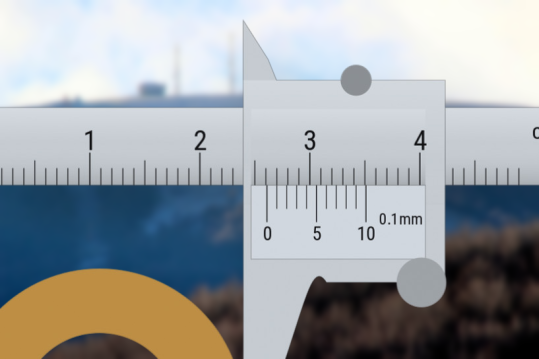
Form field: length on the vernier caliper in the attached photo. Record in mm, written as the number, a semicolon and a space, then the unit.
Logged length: 26.1; mm
